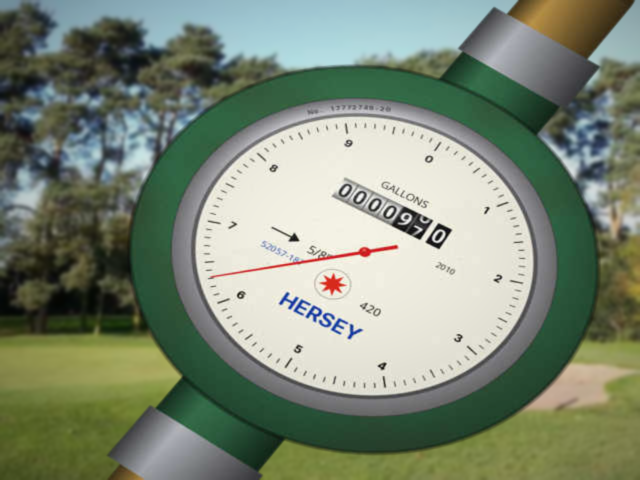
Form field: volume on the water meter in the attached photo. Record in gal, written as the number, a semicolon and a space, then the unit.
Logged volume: 966.3; gal
